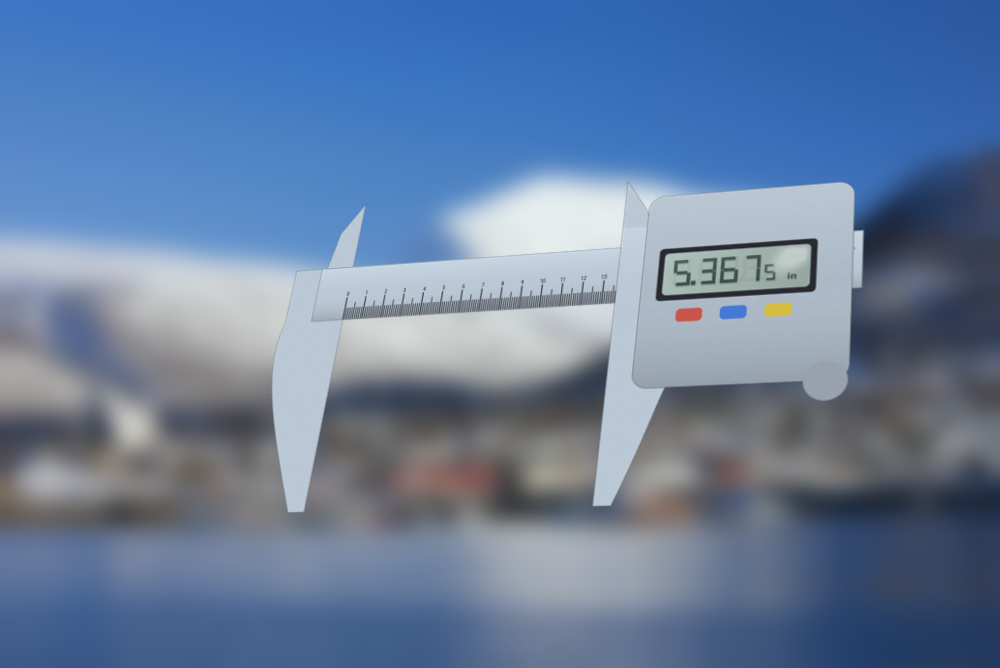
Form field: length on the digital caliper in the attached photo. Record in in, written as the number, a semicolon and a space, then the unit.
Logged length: 5.3675; in
